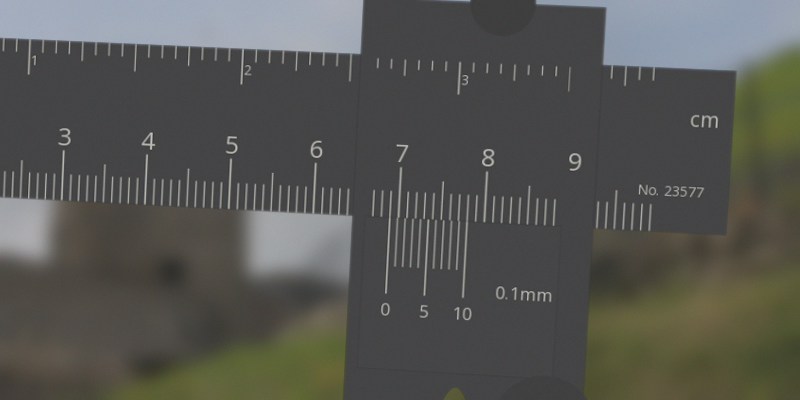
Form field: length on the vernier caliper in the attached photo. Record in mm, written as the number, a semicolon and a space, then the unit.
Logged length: 69.0; mm
